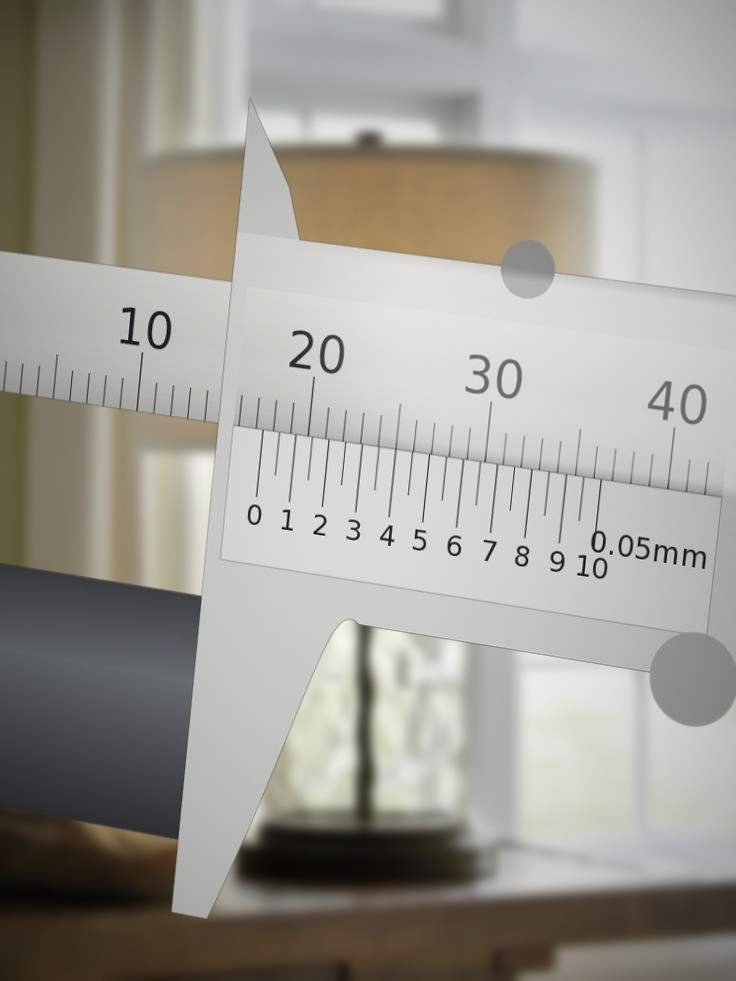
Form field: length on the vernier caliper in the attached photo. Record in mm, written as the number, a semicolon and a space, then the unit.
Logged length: 17.4; mm
